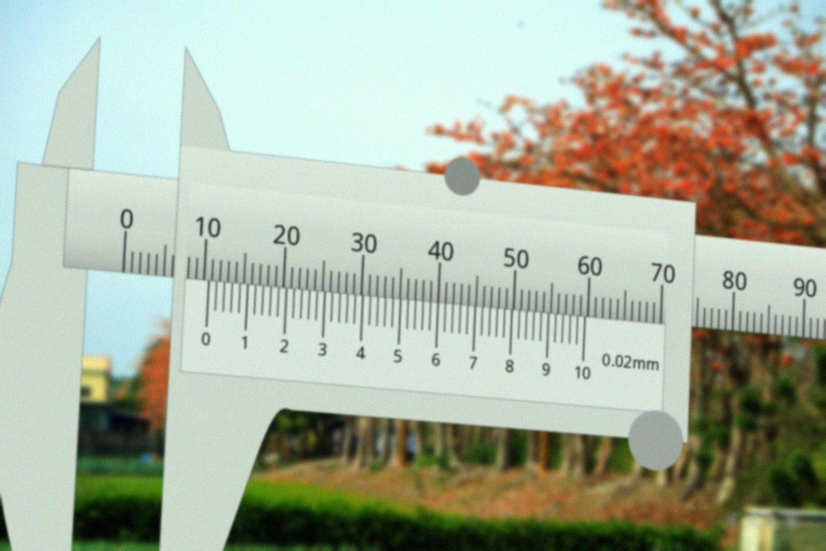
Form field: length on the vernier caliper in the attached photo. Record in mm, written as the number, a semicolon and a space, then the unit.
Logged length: 10.6; mm
